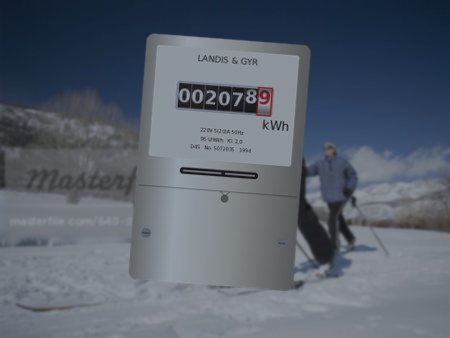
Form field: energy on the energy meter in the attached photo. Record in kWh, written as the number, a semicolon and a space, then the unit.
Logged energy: 2078.9; kWh
